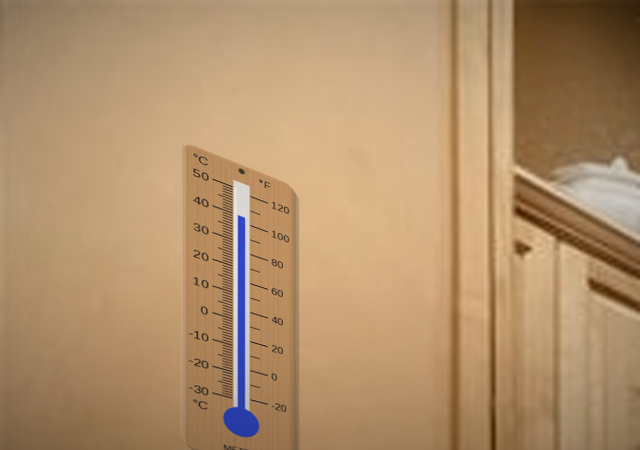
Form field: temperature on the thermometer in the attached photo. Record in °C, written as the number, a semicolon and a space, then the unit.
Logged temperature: 40; °C
